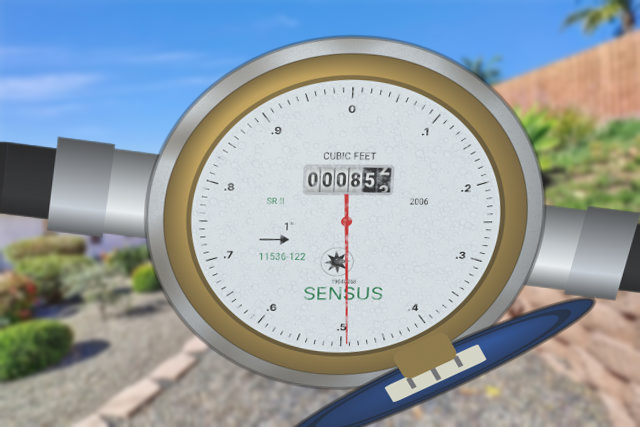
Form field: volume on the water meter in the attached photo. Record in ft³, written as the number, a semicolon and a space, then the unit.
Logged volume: 852.49; ft³
